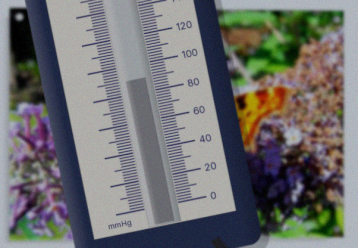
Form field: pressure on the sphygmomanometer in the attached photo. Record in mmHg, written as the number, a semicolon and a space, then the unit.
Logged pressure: 90; mmHg
